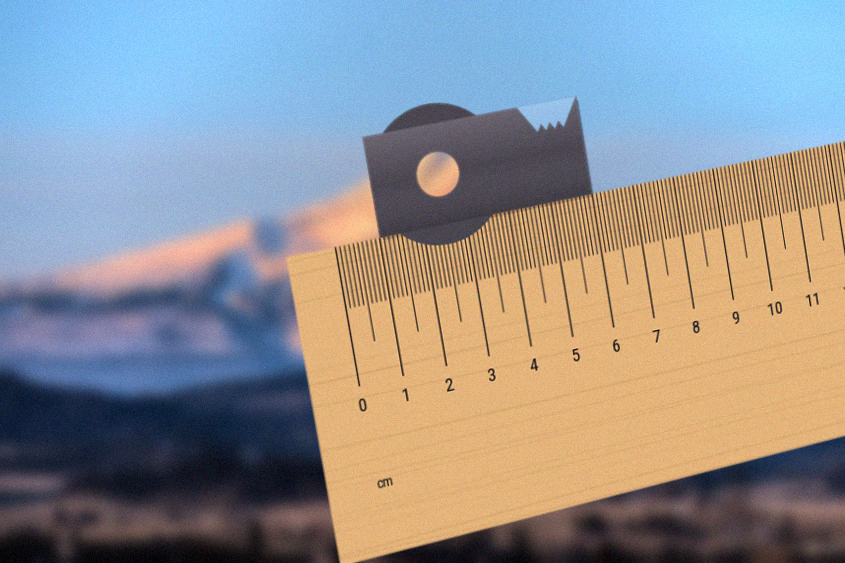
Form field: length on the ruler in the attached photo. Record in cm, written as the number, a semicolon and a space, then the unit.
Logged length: 5; cm
